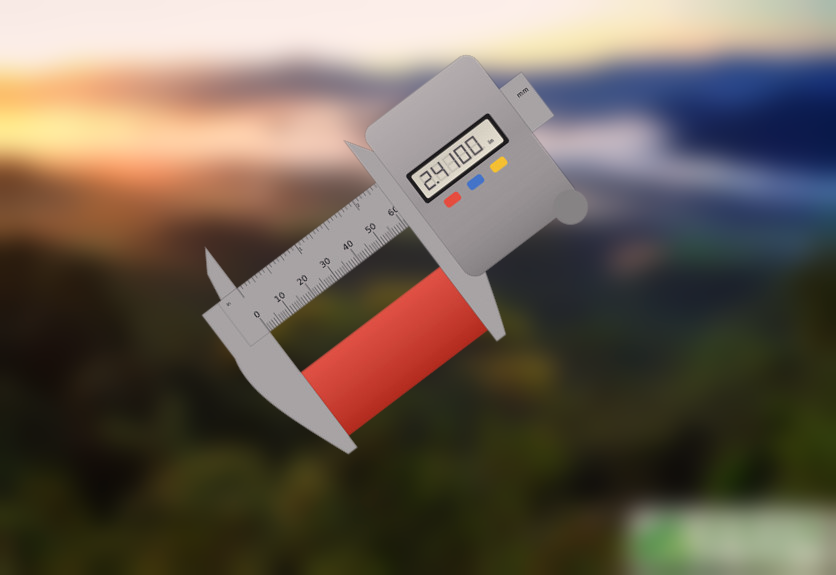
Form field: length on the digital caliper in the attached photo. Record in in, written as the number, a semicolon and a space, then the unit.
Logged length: 2.4100; in
